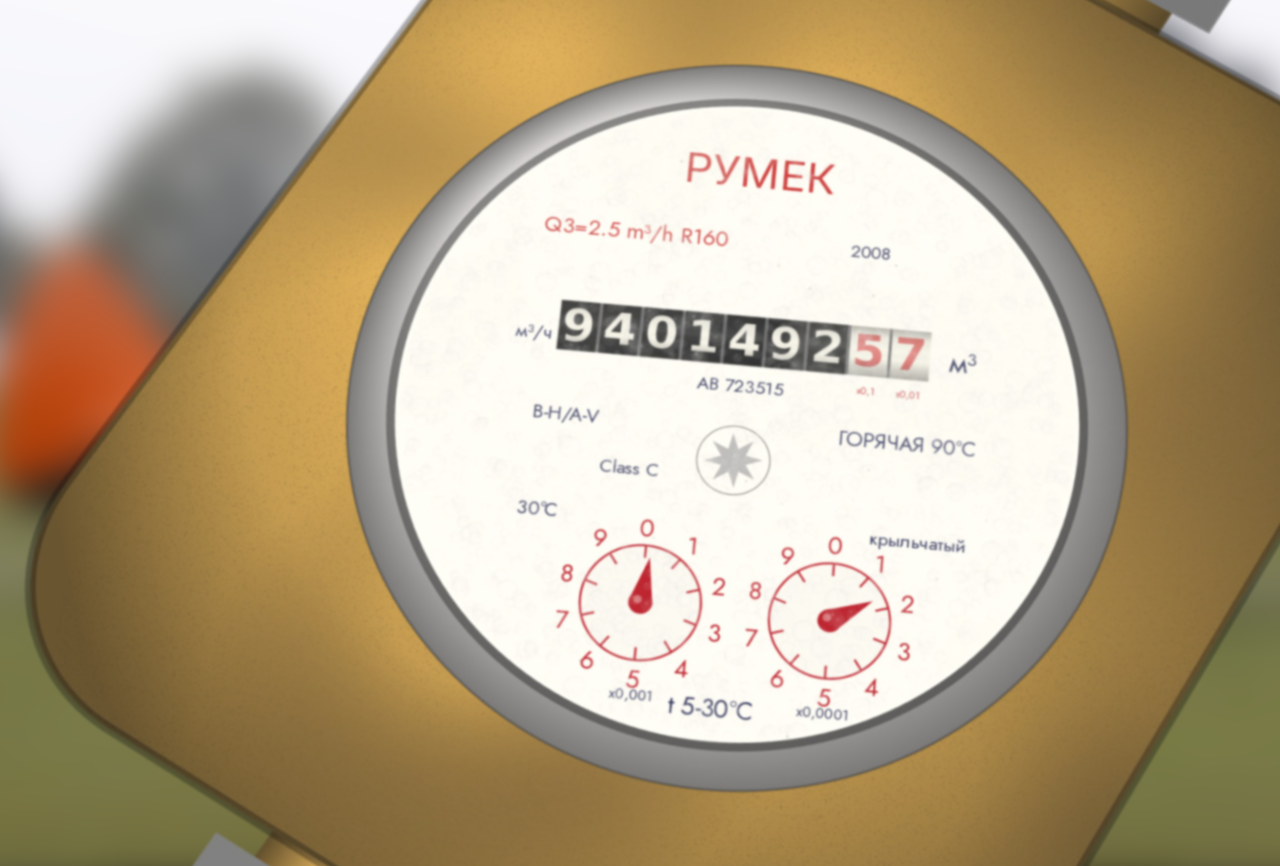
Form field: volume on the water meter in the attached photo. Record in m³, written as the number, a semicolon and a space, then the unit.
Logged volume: 9401492.5701; m³
